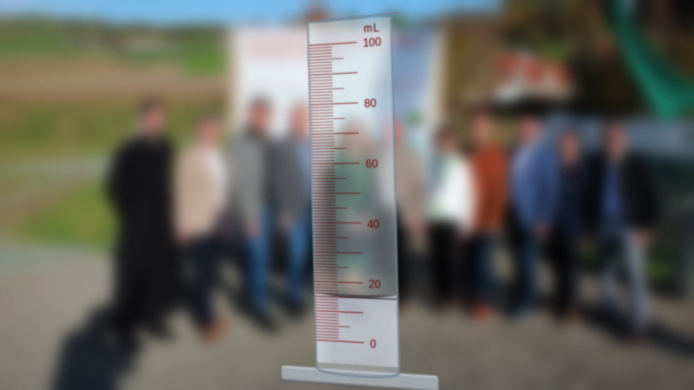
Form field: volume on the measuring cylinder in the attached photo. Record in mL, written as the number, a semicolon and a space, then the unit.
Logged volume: 15; mL
